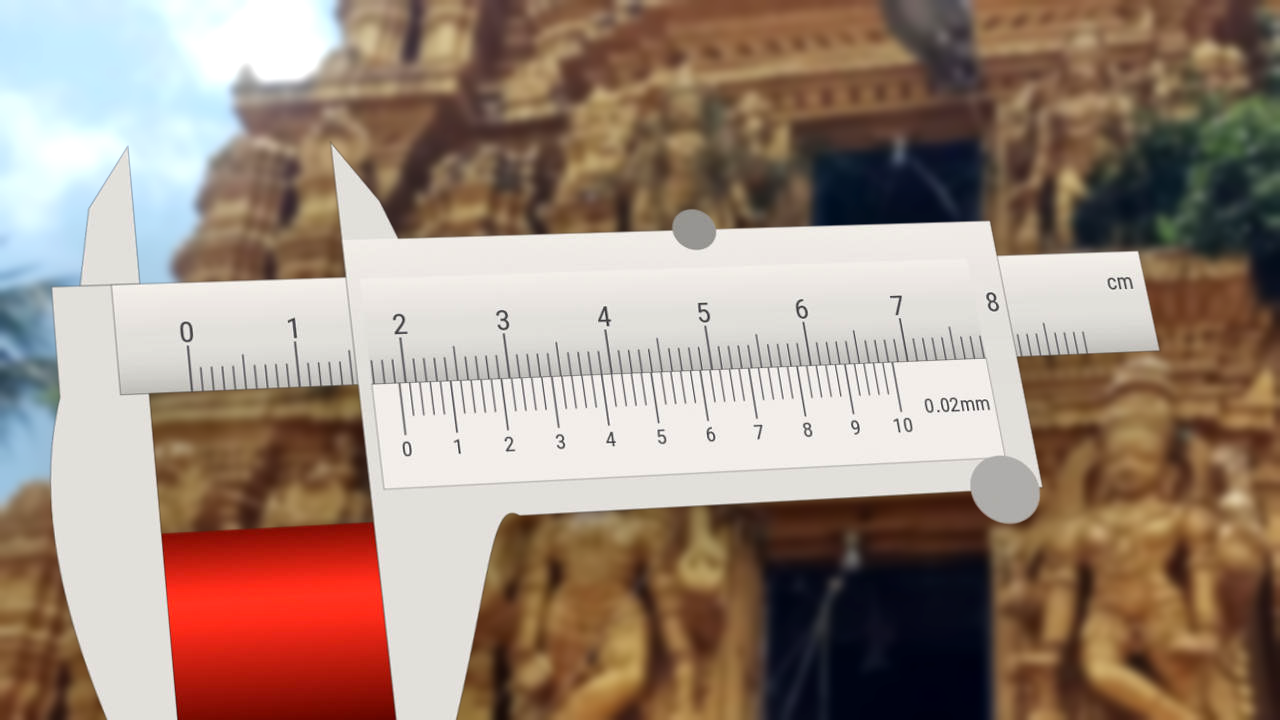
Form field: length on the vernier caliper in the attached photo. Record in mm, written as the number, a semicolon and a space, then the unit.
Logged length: 19.4; mm
